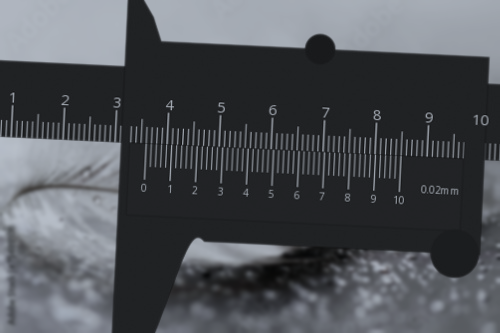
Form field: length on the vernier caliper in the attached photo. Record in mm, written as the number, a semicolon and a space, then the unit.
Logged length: 36.0; mm
